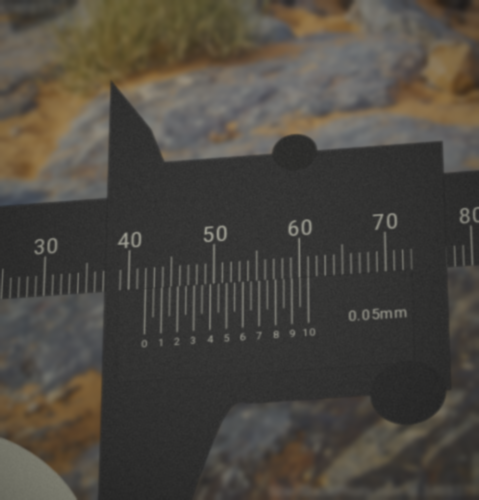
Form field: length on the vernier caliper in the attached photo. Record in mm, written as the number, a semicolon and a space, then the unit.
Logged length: 42.0; mm
